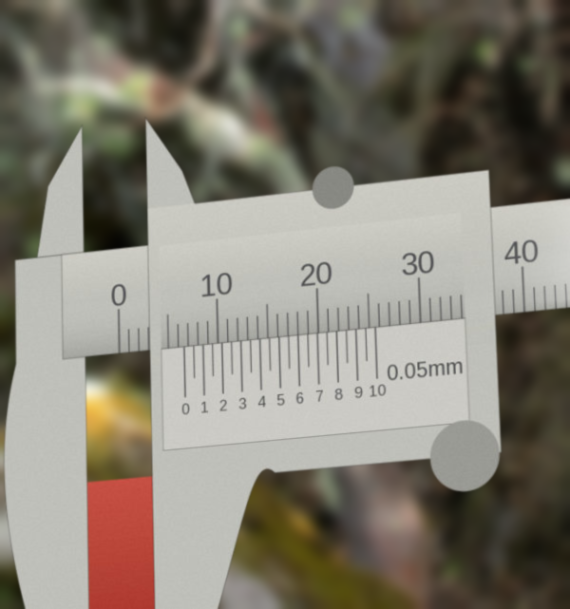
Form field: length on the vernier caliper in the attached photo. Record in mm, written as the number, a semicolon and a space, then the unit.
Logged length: 6.6; mm
